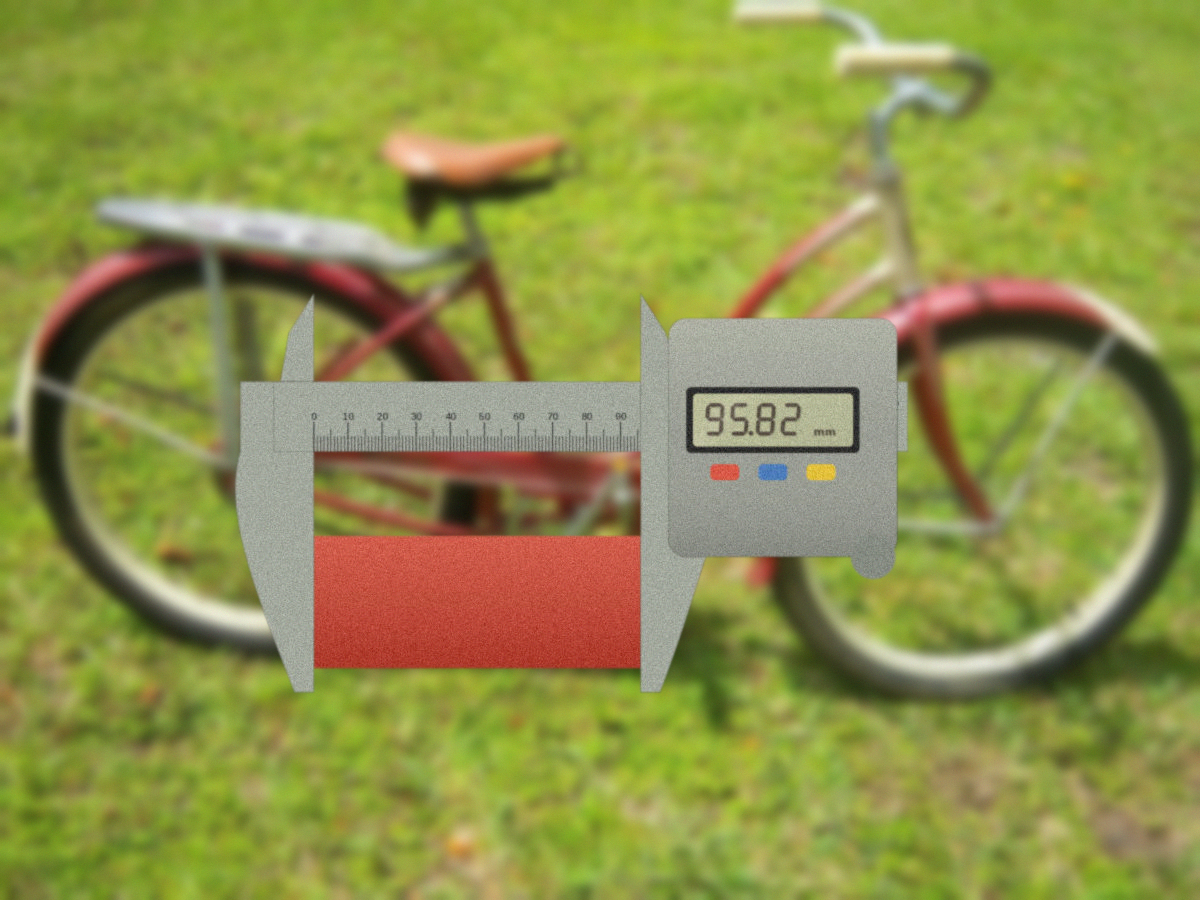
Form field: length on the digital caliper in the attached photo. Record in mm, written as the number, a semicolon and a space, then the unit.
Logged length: 95.82; mm
